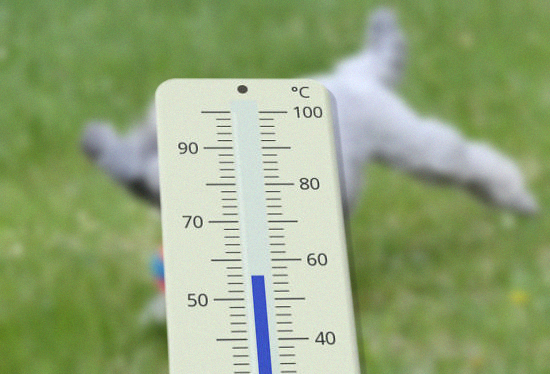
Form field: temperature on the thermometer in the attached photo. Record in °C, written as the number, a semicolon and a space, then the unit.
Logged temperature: 56; °C
